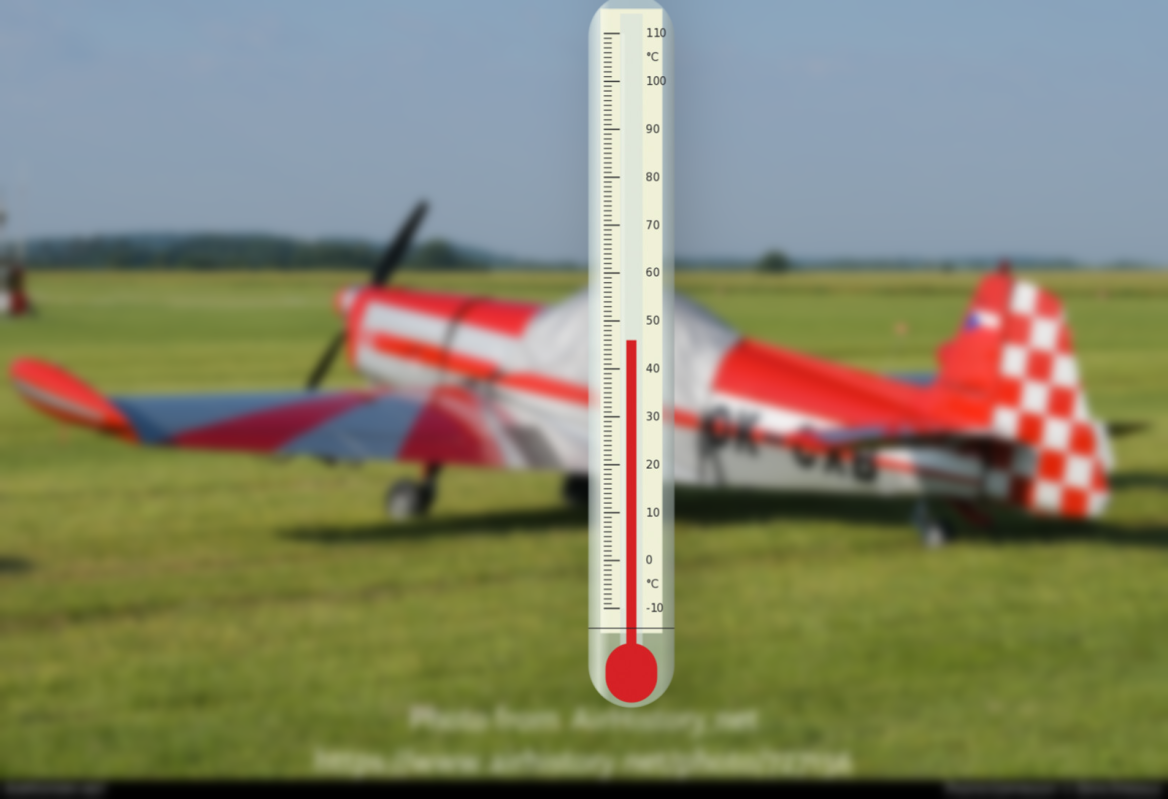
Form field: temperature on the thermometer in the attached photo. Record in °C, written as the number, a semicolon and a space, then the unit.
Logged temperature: 46; °C
